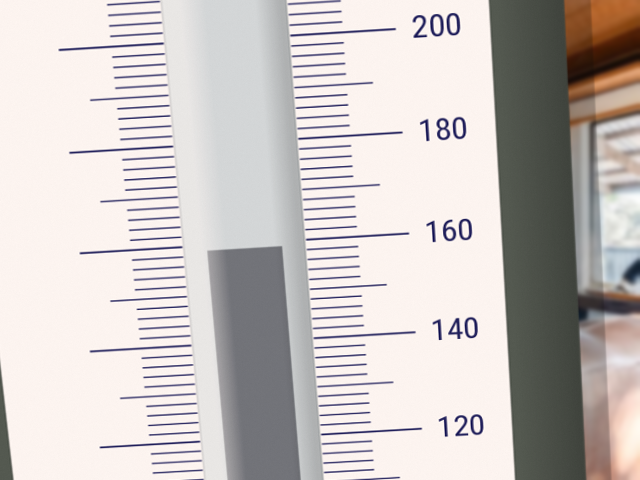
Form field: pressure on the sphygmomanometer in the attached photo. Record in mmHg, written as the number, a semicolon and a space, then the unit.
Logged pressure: 159; mmHg
